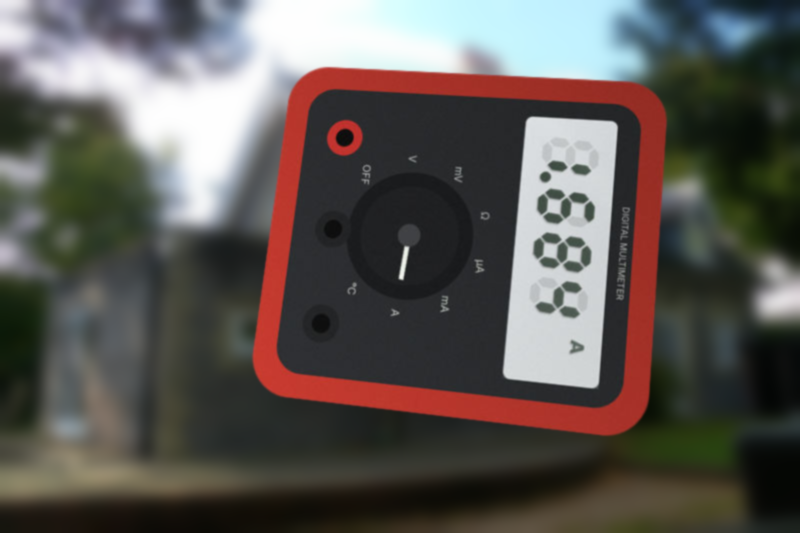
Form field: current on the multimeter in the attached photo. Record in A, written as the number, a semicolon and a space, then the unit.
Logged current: 1.684; A
